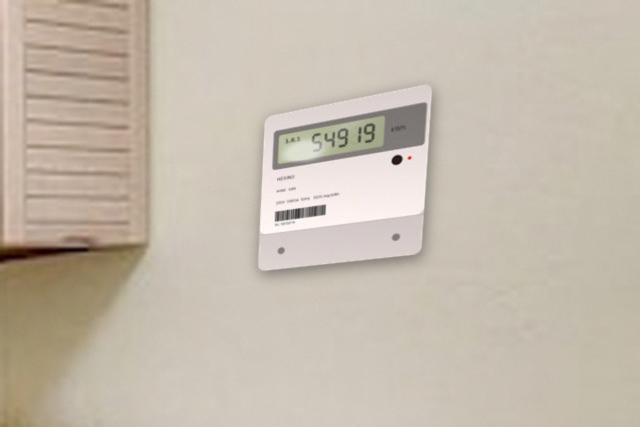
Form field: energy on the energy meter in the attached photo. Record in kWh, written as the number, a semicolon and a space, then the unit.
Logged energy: 54919; kWh
